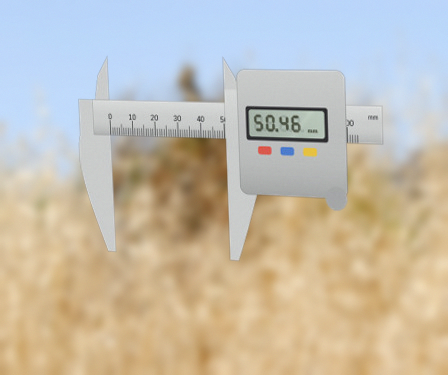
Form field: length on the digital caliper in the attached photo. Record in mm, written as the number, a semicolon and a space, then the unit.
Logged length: 50.46; mm
